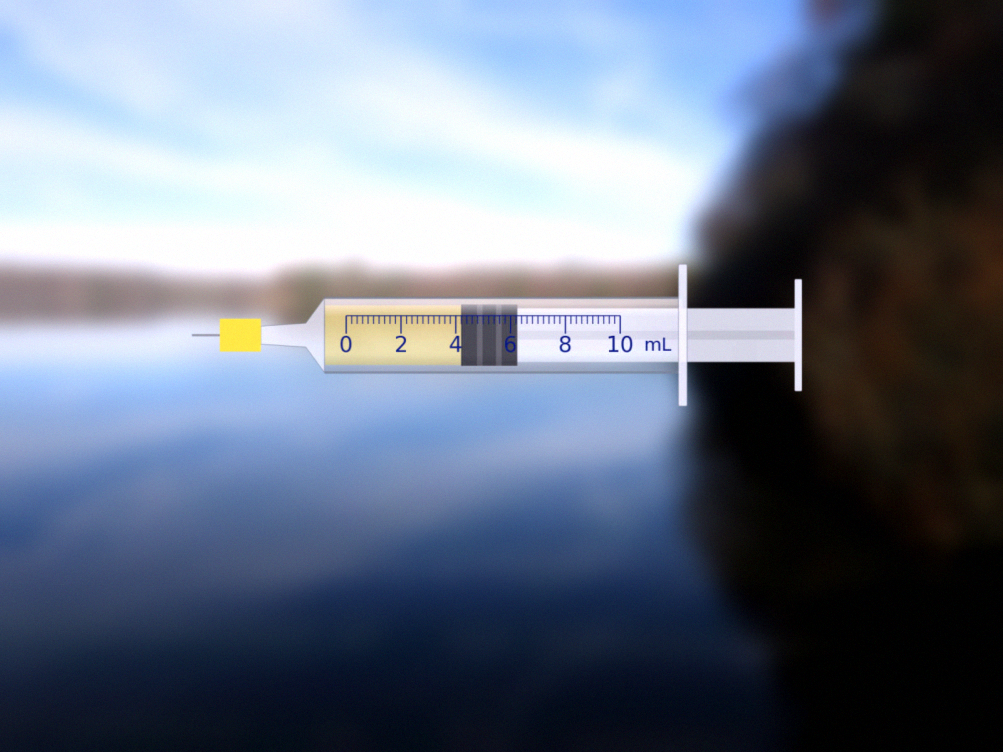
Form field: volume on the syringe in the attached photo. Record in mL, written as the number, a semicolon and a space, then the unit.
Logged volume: 4.2; mL
